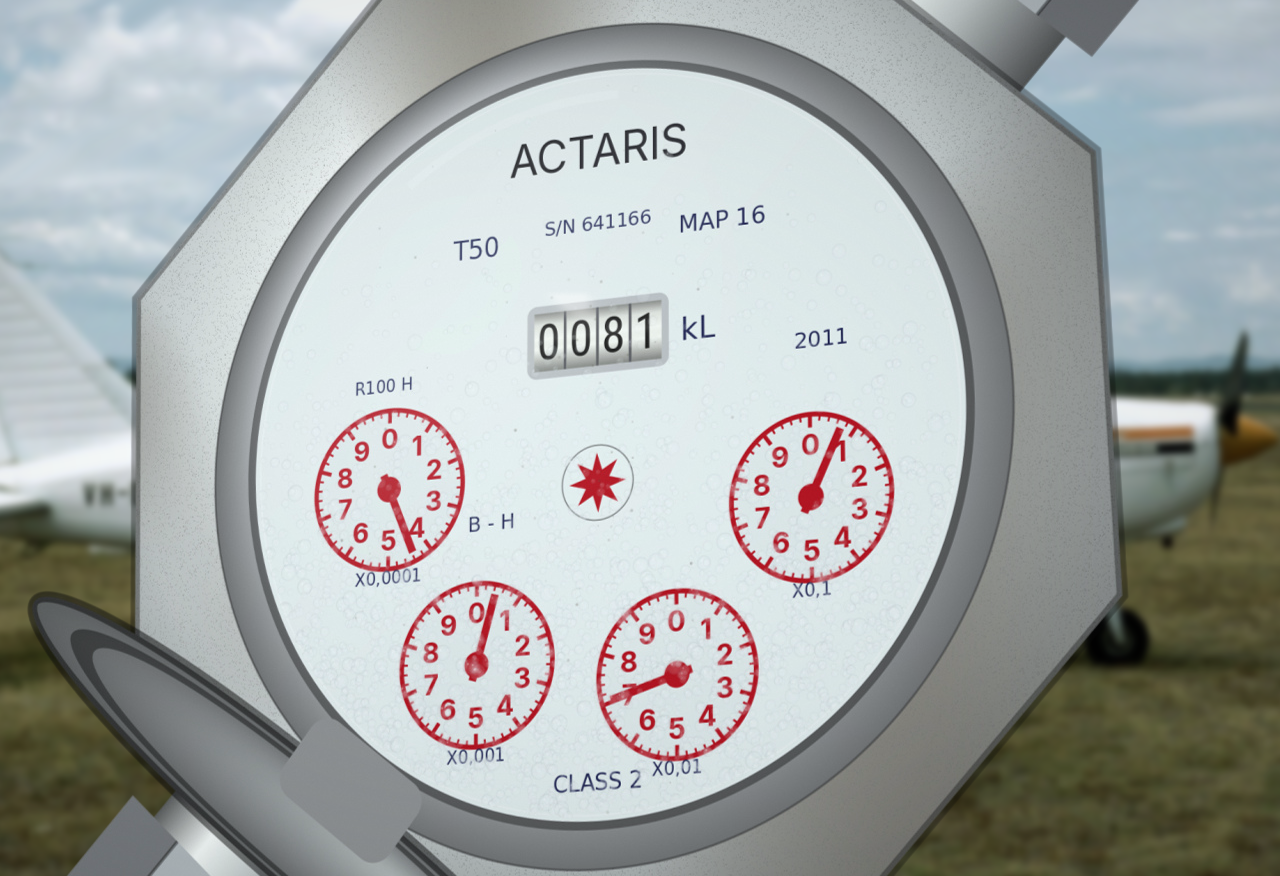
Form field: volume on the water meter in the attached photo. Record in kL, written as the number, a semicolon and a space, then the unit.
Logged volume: 81.0704; kL
